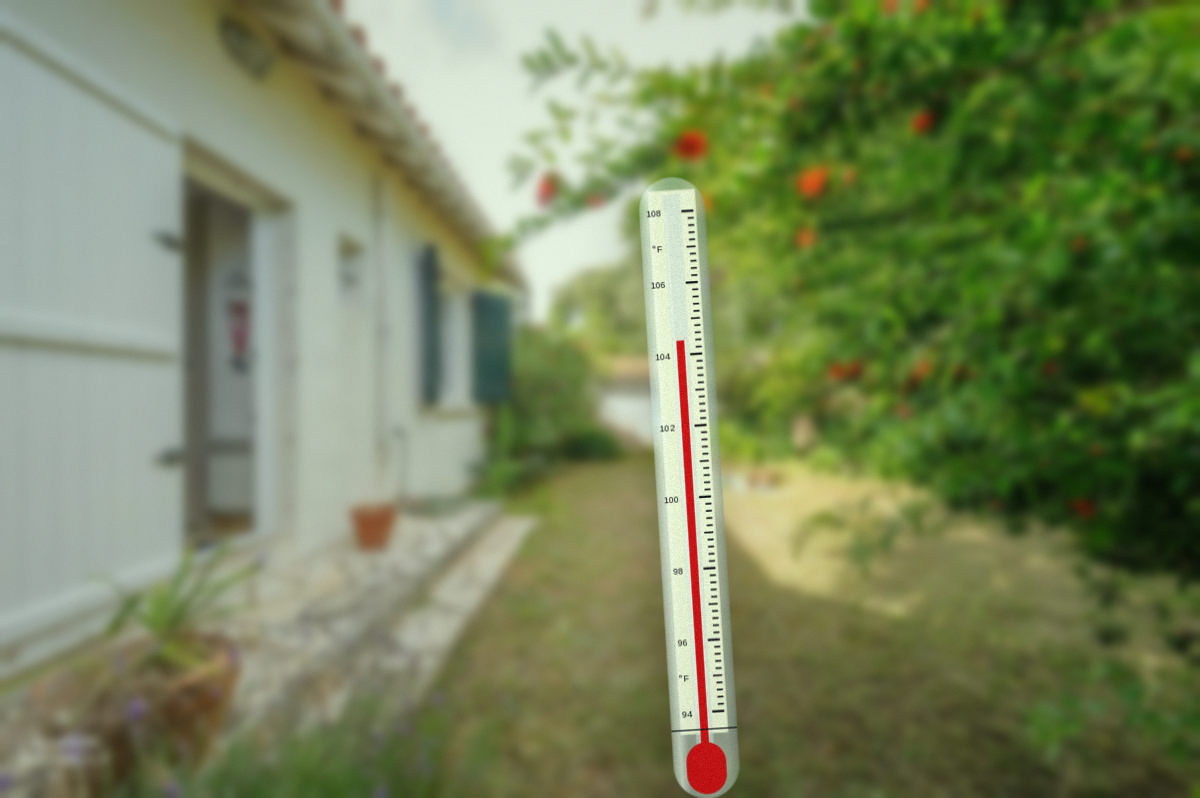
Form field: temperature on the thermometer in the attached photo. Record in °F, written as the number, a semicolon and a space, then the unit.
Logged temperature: 104.4; °F
